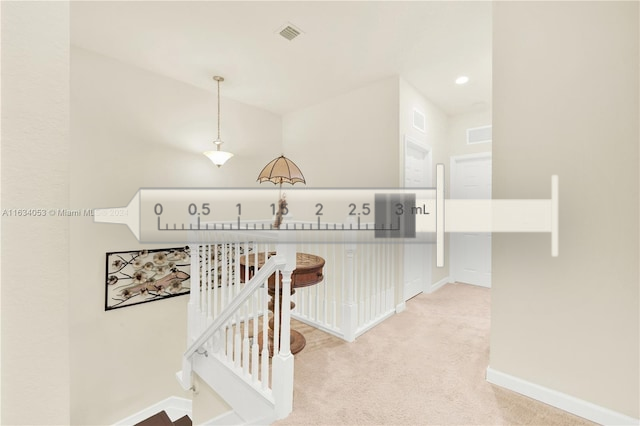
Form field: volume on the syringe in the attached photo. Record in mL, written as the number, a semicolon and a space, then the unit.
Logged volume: 2.7; mL
